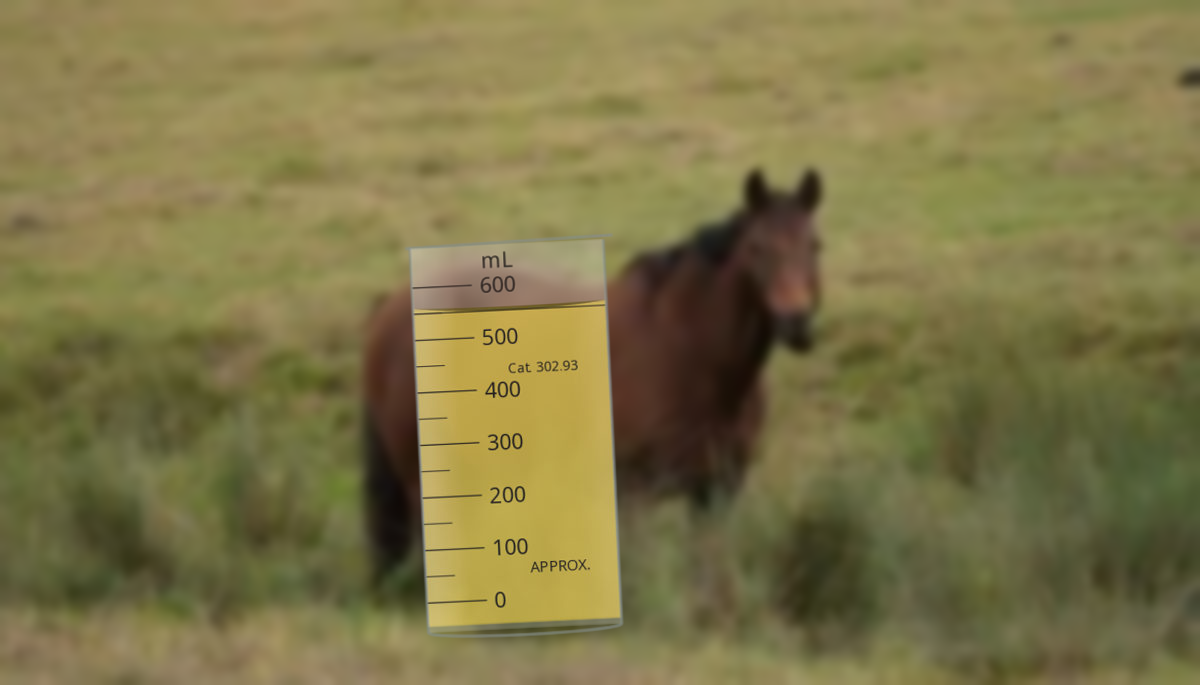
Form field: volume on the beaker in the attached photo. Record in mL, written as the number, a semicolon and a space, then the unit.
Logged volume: 550; mL
